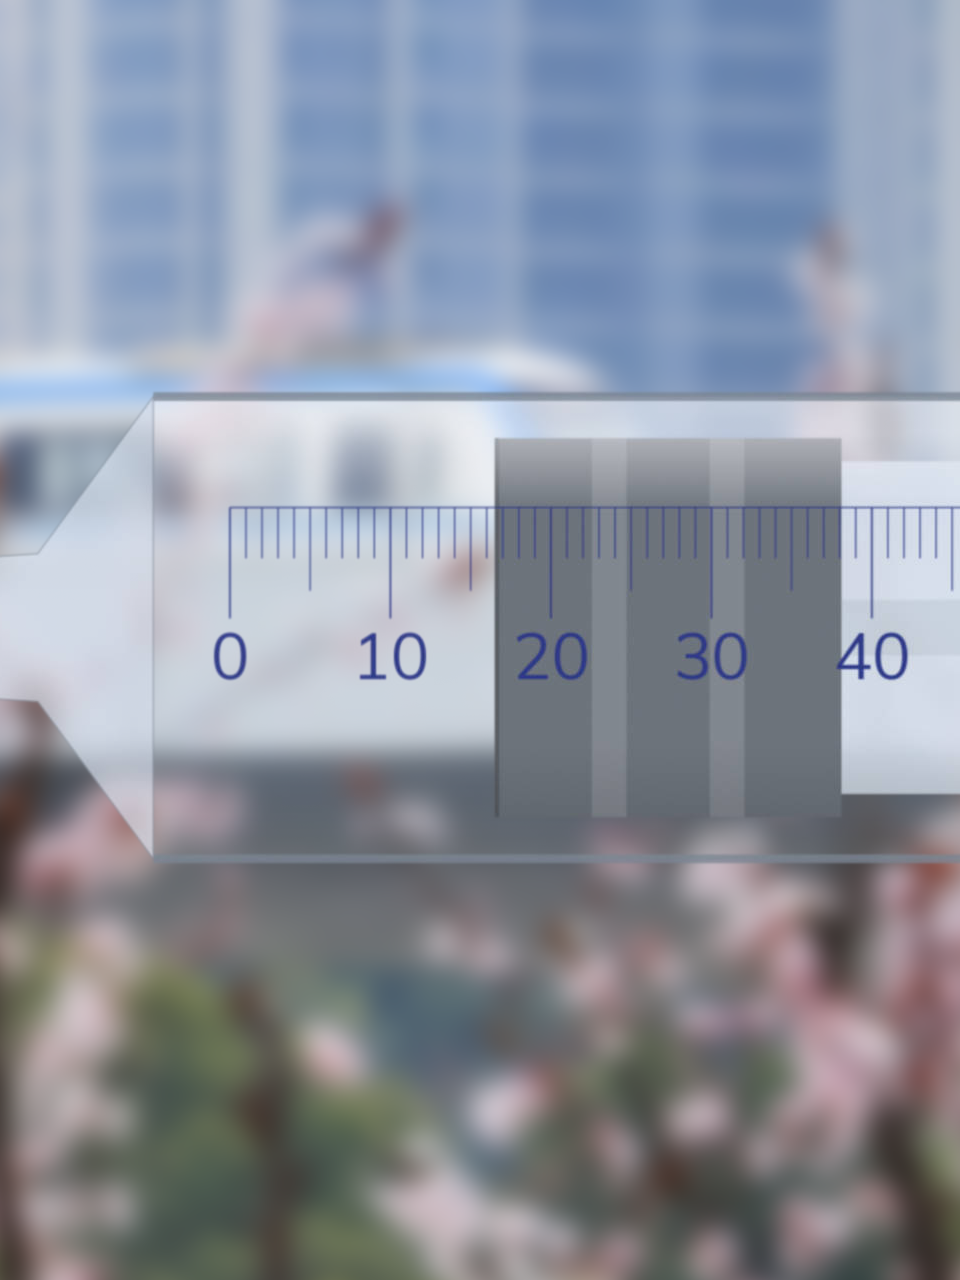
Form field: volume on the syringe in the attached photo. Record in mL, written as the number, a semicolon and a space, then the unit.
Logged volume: 16.5; mL
